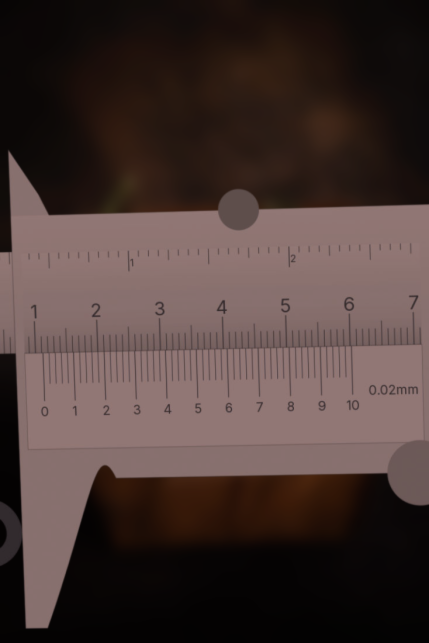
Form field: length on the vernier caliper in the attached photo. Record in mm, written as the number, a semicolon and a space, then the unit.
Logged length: 11.2; mm
